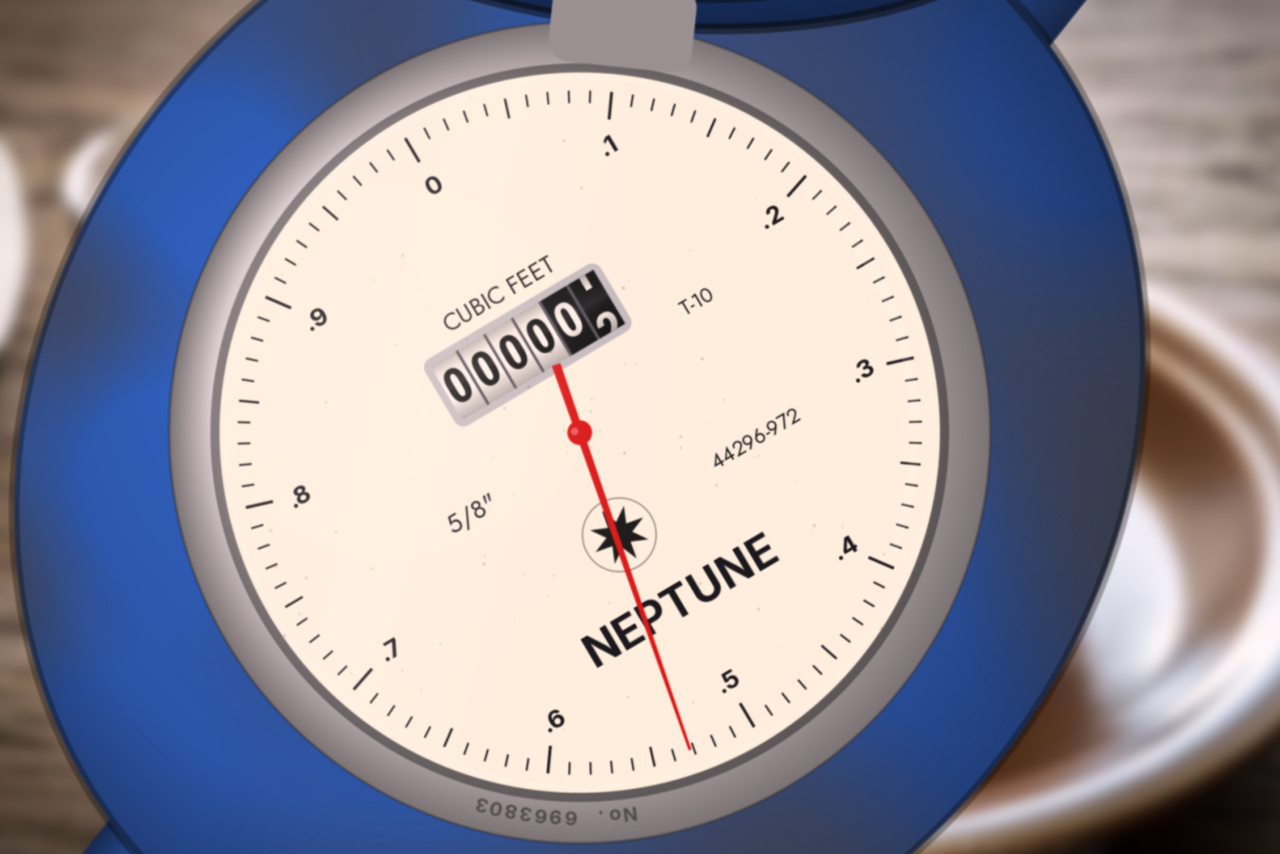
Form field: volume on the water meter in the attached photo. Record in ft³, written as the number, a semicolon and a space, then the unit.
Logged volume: 1.53; ft³
